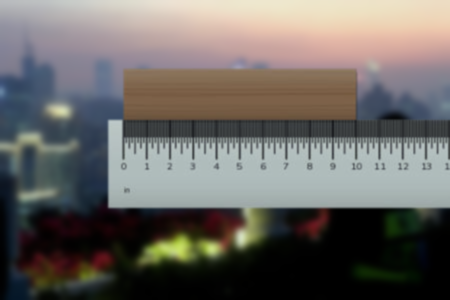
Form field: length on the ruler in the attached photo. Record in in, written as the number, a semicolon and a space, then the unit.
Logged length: 10; in
